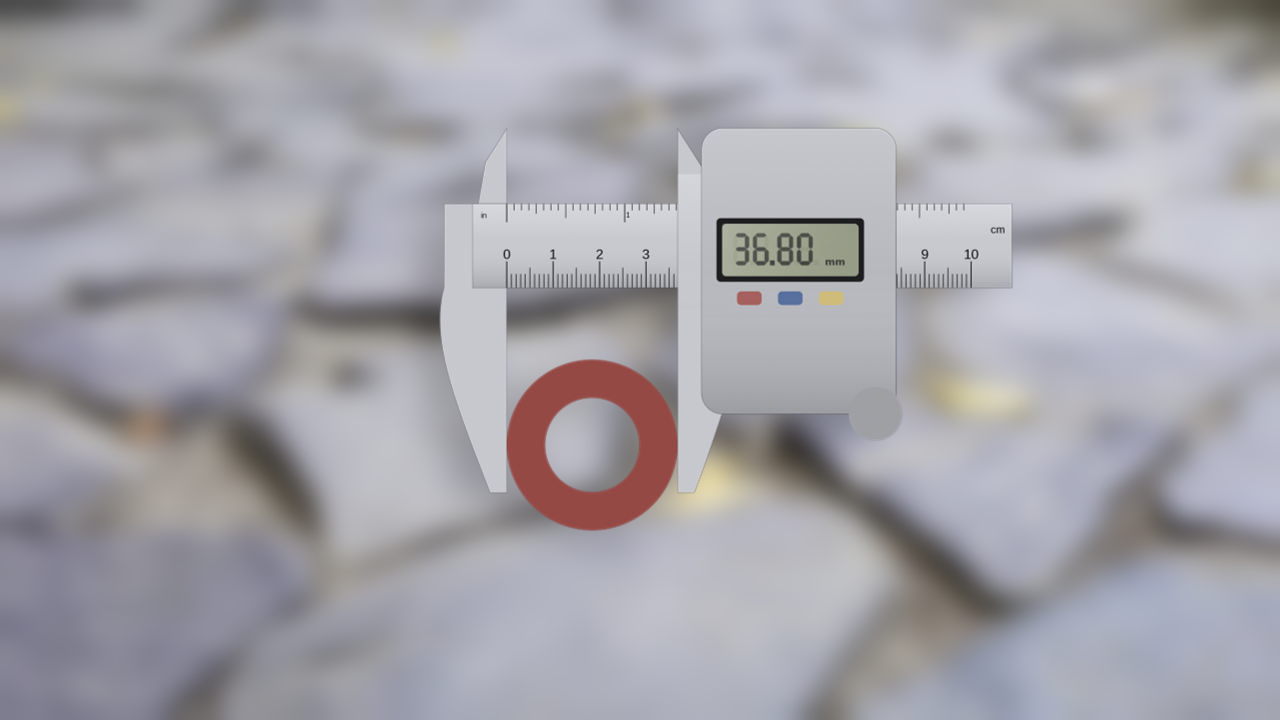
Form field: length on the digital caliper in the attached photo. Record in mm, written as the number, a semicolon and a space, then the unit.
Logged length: 36.80; mm
